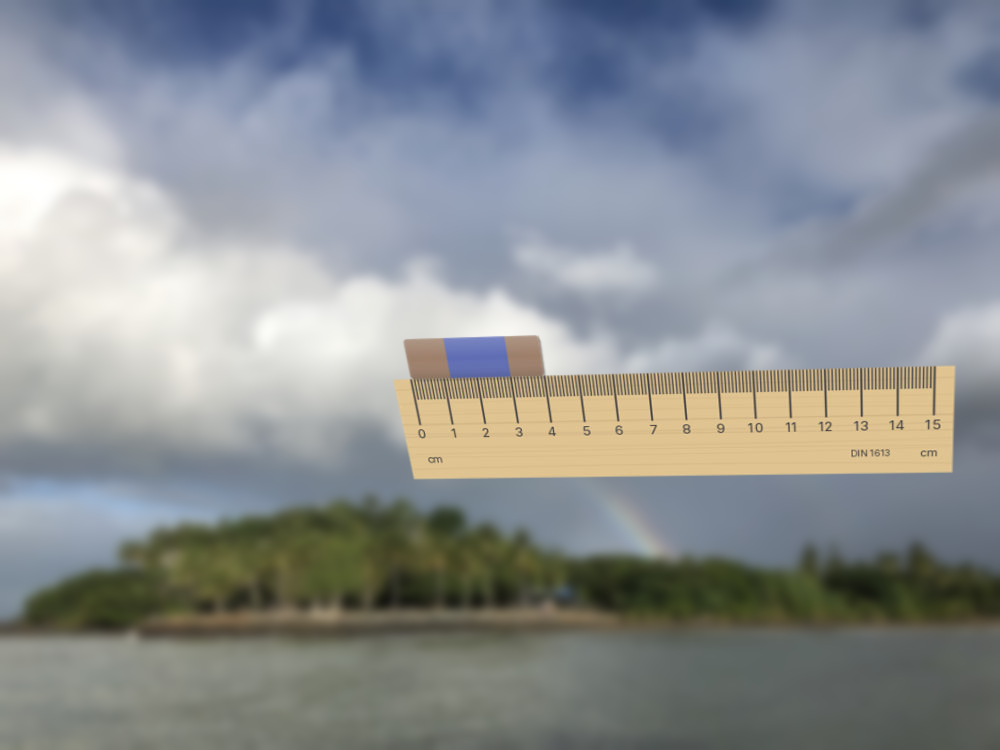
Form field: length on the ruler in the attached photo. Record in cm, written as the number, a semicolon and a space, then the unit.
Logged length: 4; cm
